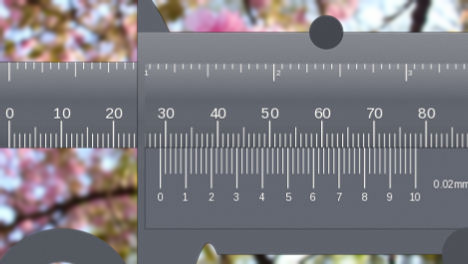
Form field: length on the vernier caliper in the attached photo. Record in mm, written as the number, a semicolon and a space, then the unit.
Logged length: 29.0; mm
